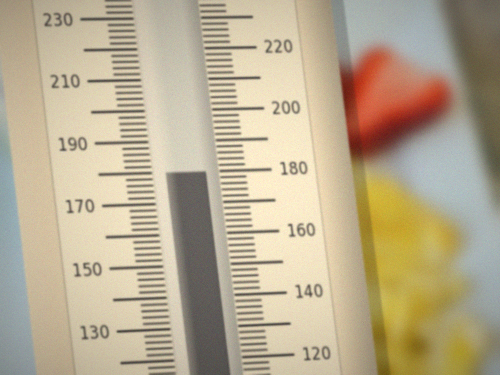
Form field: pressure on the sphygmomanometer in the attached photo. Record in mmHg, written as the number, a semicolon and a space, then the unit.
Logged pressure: 180; mmHg
